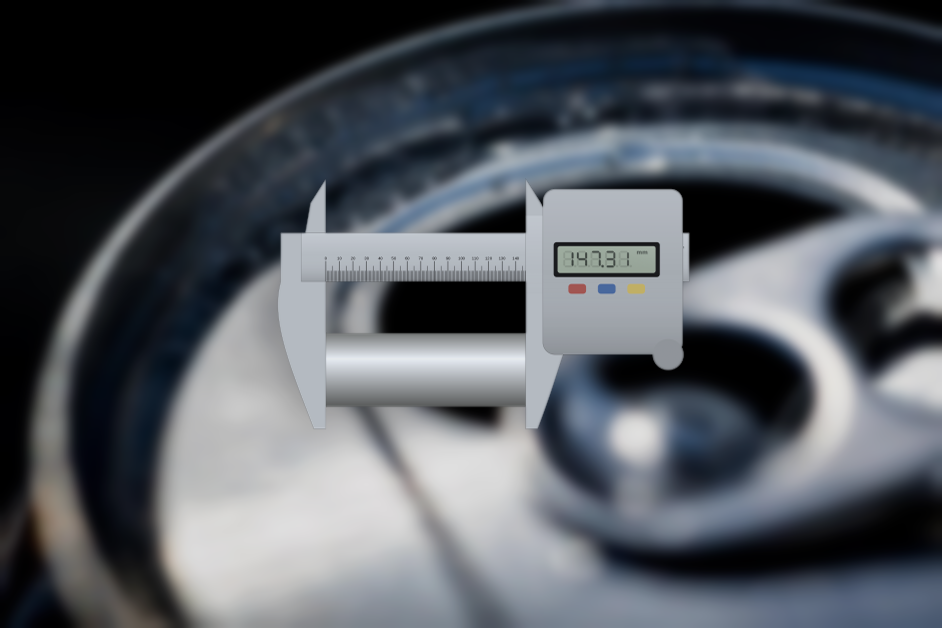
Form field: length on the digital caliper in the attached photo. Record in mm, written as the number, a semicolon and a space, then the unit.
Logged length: 147.31; mm
